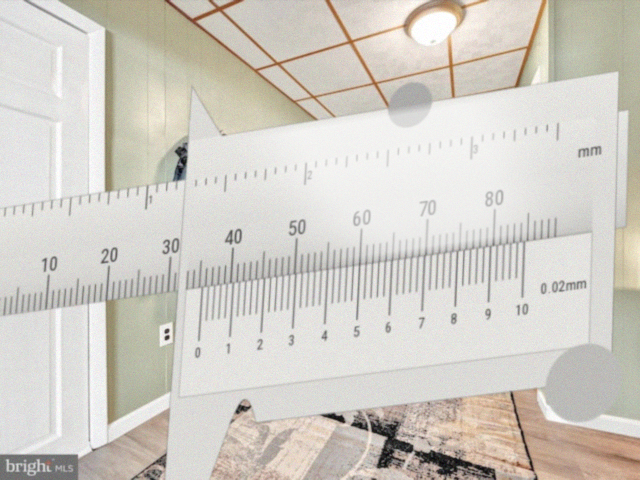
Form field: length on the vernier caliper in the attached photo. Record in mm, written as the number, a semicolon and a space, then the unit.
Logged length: 35.5; mm
